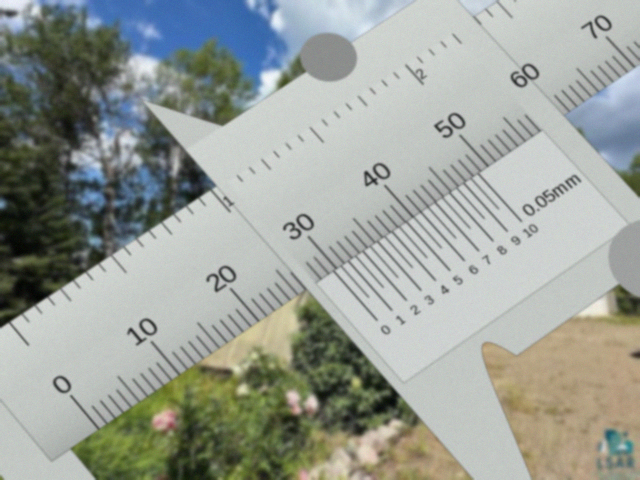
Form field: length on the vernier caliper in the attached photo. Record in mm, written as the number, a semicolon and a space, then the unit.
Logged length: 29.6; mm
